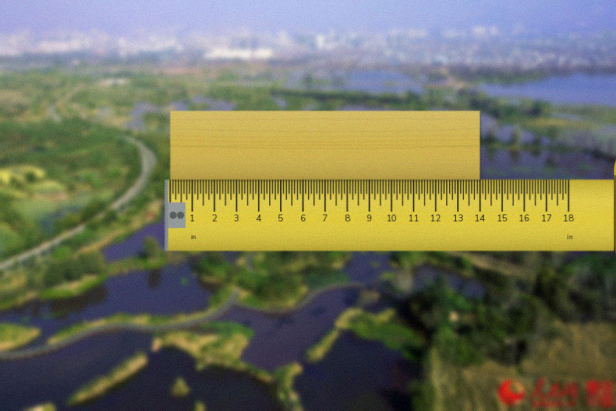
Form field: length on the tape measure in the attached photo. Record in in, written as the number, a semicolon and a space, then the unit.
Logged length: 14; in
